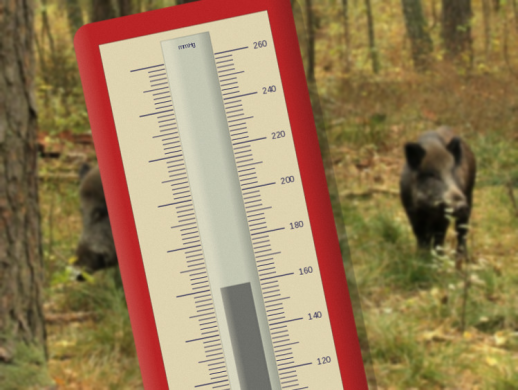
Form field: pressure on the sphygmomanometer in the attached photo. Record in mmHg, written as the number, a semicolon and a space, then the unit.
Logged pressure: 160; mmHg
